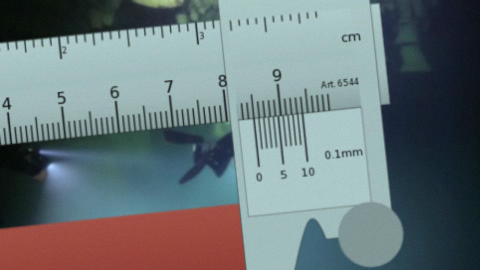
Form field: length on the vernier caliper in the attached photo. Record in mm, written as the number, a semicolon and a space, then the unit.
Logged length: 85.0; mm
